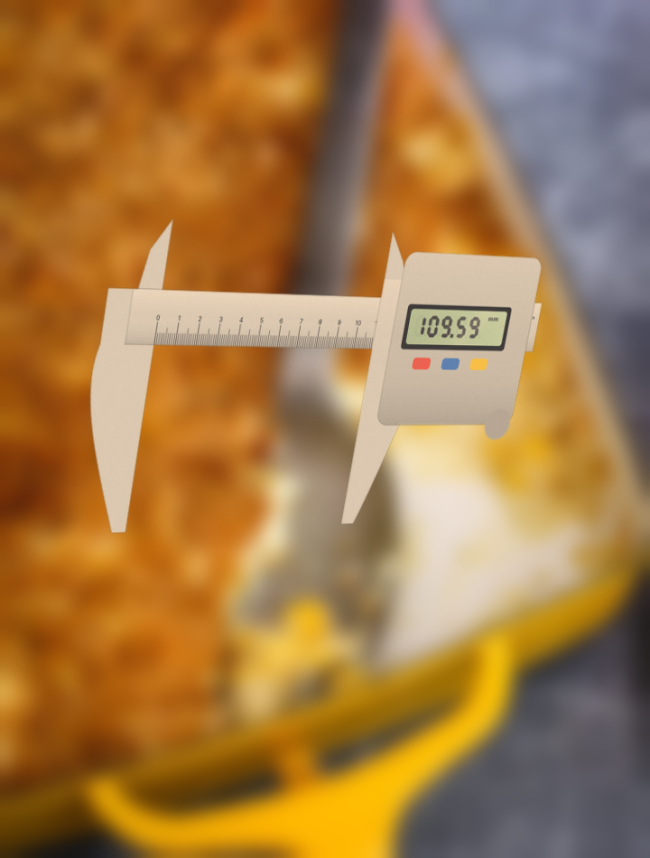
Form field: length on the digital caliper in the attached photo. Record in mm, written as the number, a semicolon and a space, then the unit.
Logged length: 109.59; mm
